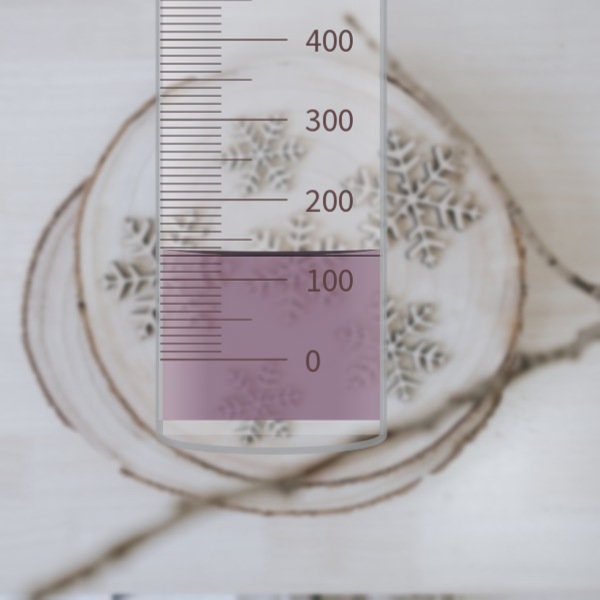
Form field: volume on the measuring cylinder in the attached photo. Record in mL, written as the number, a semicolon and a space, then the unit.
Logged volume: 130; mL
